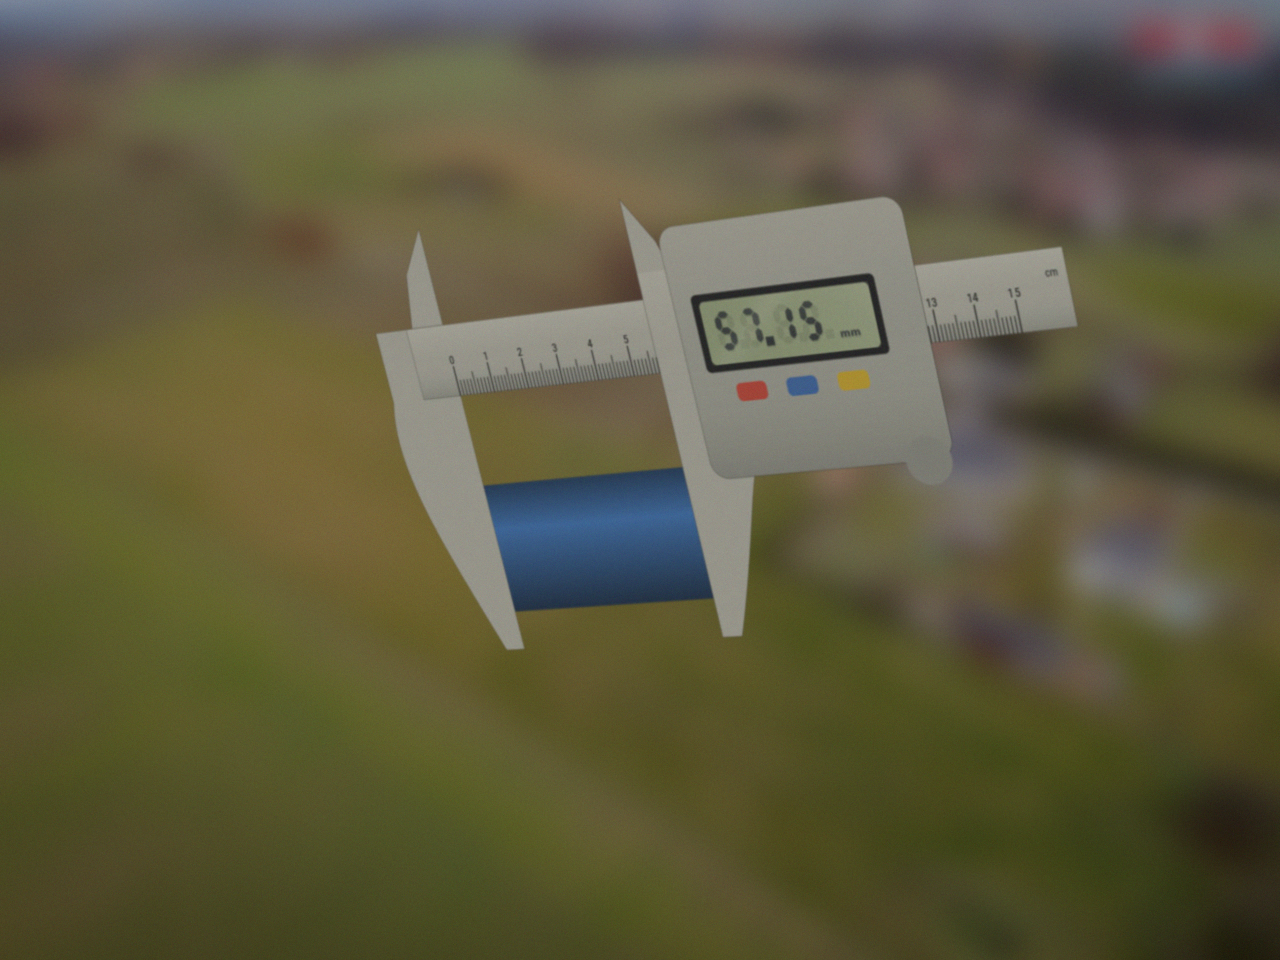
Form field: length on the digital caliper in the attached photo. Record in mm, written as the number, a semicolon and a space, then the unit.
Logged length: 57.15; mm
